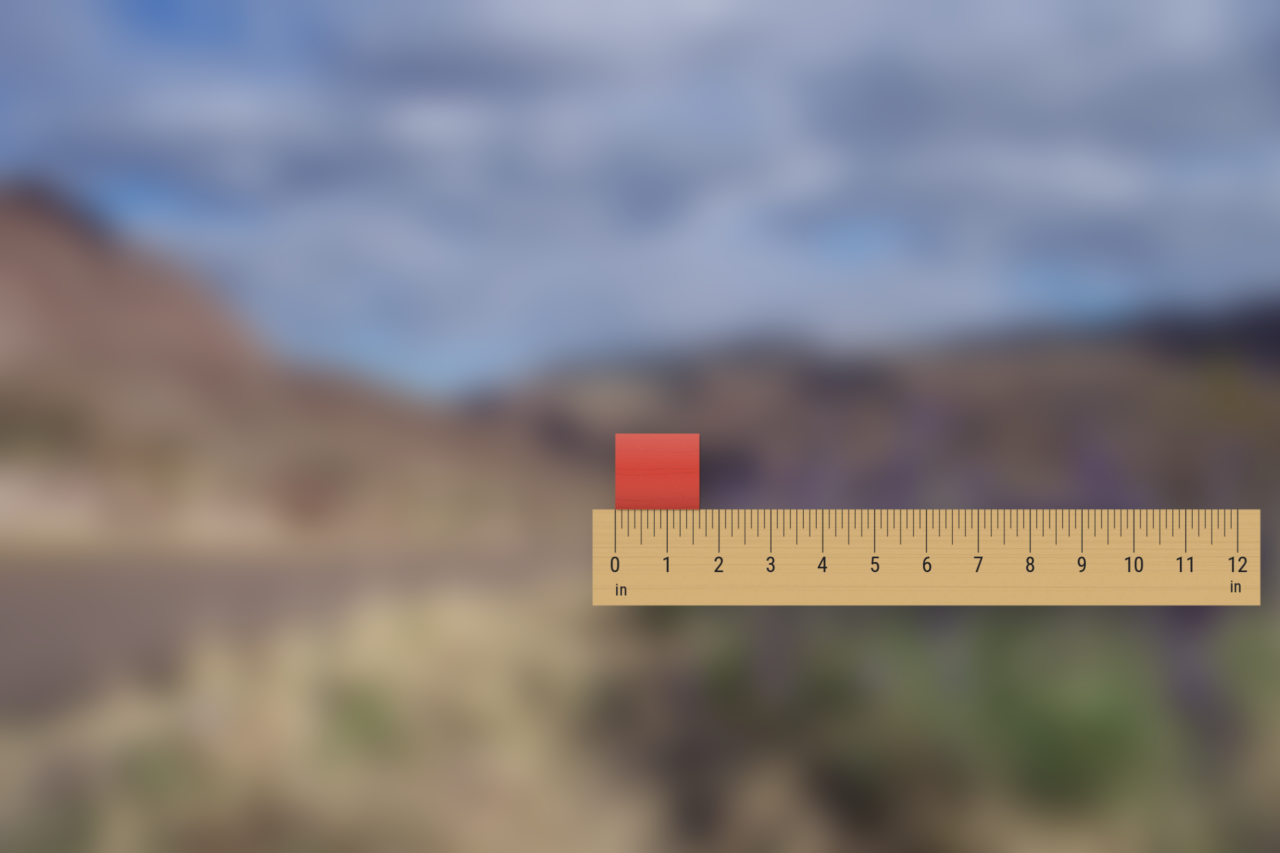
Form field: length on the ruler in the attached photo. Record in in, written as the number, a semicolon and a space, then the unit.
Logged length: 1.625; in
